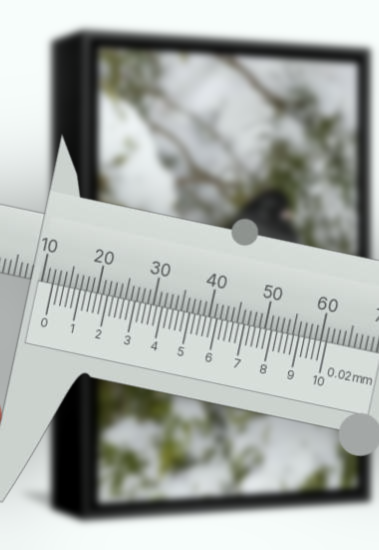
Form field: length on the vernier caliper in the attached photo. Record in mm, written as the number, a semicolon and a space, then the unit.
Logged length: 12.0; mm
